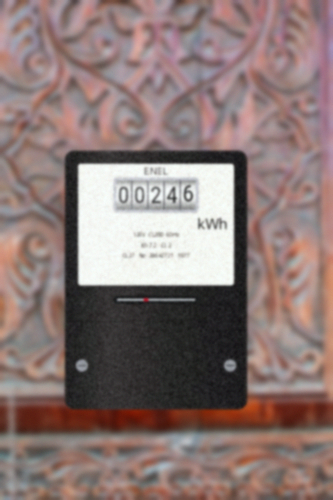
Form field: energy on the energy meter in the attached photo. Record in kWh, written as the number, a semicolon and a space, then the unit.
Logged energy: 246; kWh
